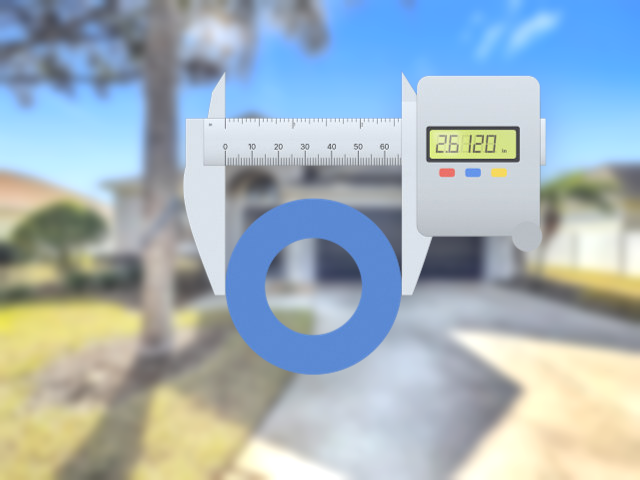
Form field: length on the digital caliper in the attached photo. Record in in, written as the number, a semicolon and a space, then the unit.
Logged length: 2.6120; in
